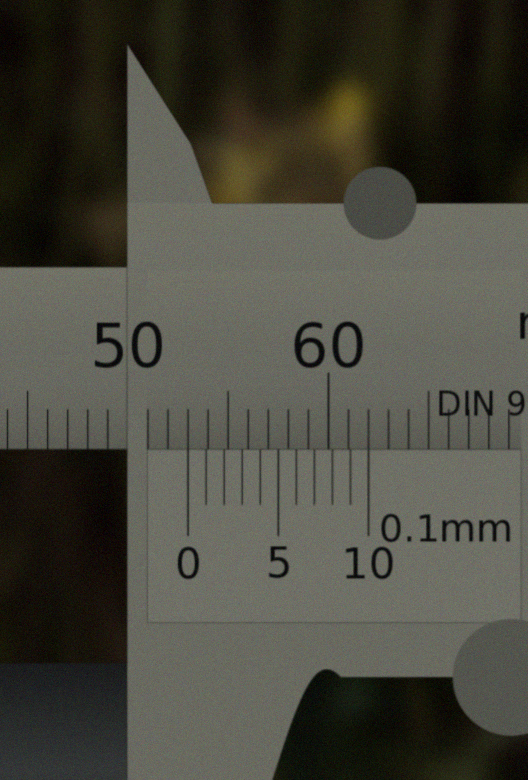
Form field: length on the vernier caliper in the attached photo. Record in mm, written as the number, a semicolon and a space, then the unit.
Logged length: 53.0; mm
